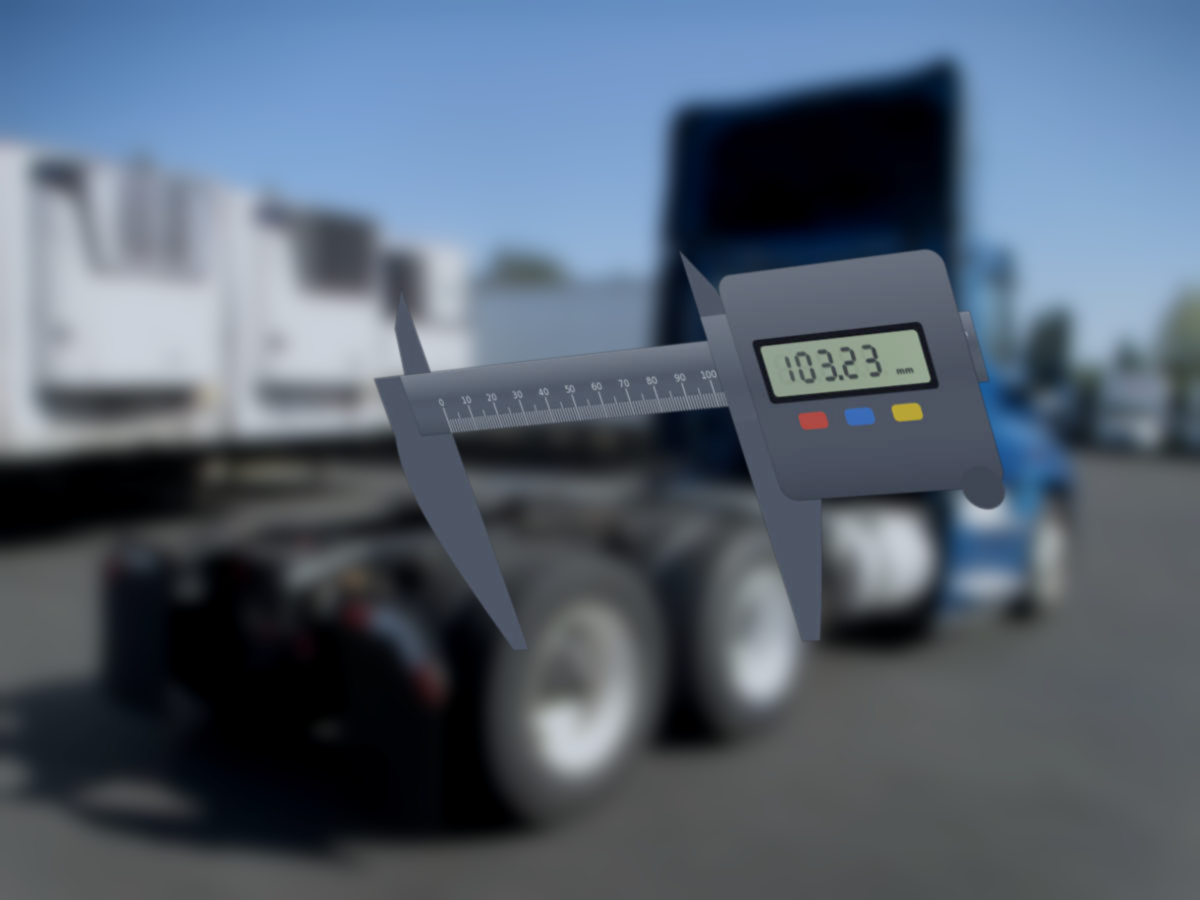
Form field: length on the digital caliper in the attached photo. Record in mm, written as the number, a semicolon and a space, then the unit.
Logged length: 103.23; mm
